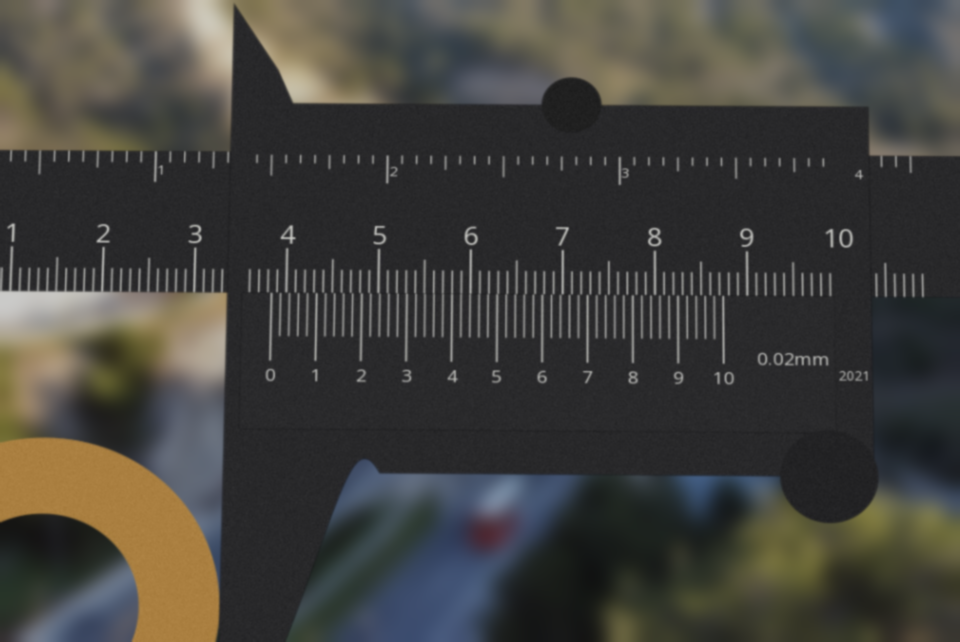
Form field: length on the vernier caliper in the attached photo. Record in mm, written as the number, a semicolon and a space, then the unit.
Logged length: 38.4; mm
